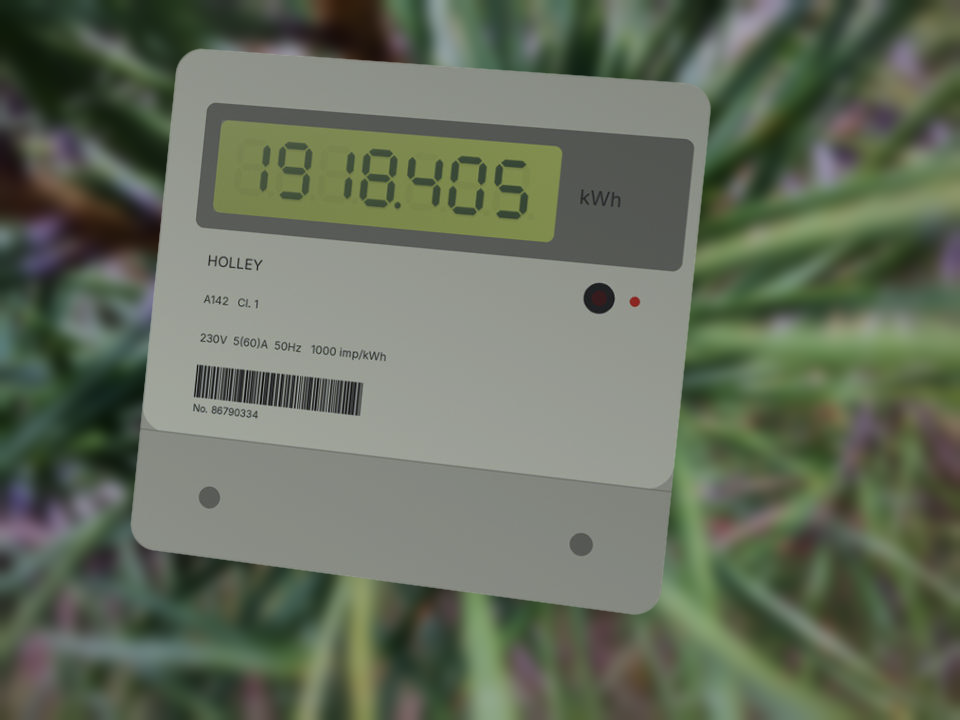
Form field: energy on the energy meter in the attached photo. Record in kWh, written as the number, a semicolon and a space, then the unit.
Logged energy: 1918.405; kWh
